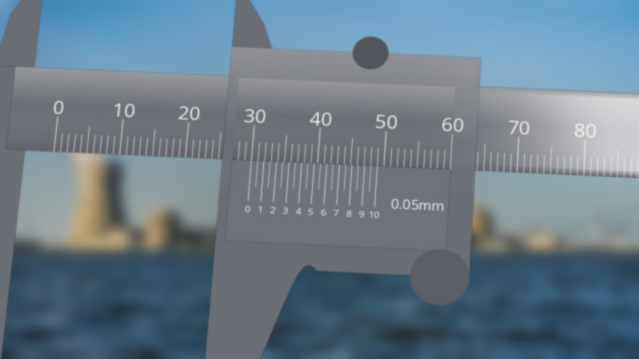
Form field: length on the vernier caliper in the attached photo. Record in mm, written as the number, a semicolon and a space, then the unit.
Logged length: 30.0; mm
